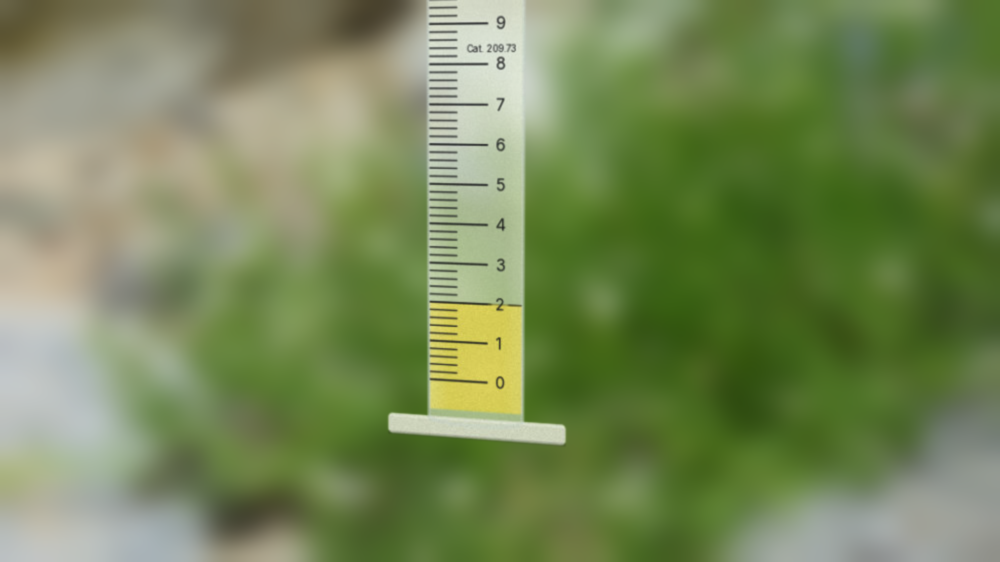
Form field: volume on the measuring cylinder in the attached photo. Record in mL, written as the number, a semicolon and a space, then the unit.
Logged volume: 2; mL
